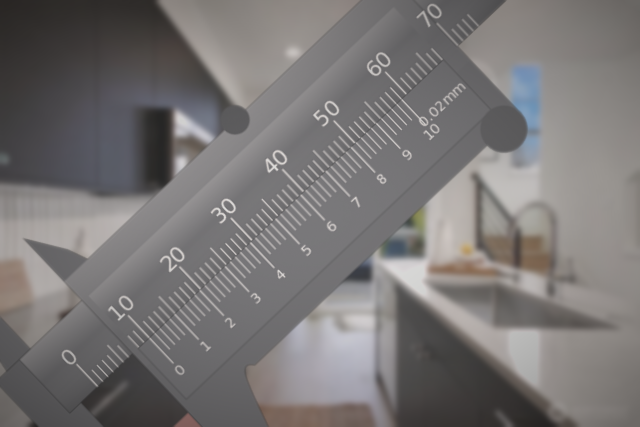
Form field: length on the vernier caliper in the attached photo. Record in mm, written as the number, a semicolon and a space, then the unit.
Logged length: 10.0; mm
